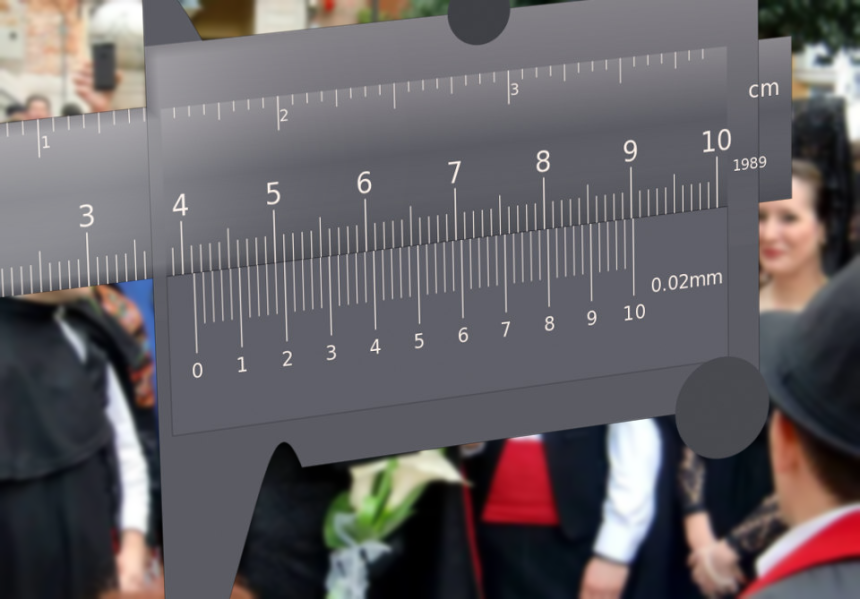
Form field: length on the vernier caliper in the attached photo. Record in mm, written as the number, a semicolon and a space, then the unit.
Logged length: 41.2; mm
